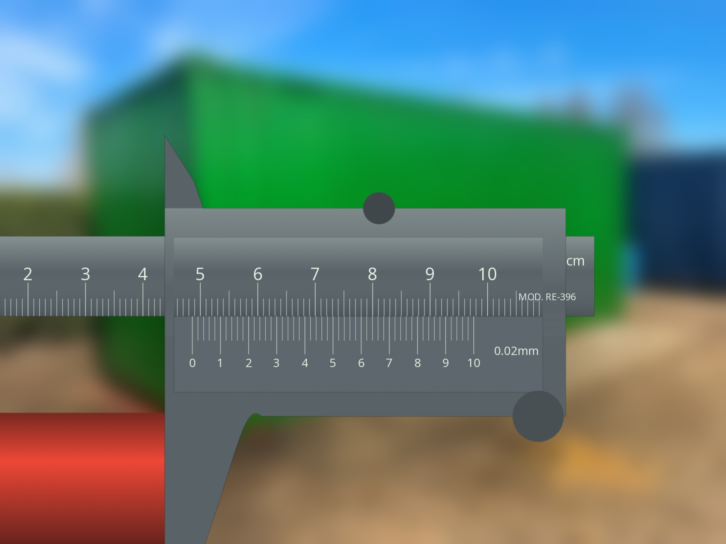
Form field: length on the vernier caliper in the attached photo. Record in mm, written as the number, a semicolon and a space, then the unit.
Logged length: 48.6; mm
